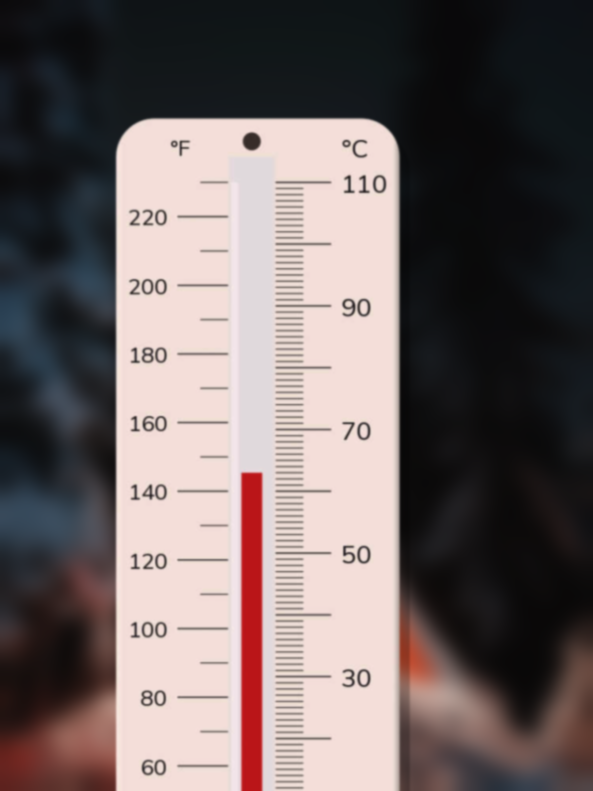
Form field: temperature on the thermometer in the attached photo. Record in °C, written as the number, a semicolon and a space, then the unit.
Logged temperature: 63; °C
